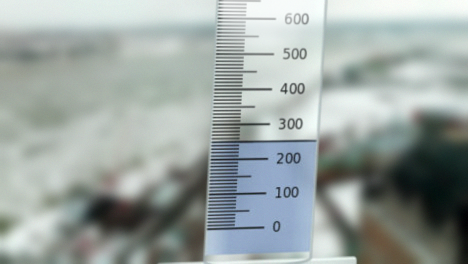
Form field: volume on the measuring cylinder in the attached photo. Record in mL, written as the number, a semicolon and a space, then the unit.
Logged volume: 250; mL
